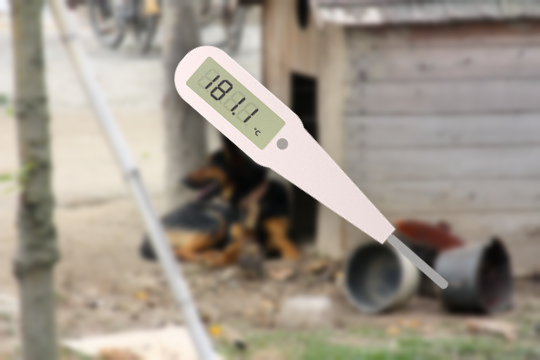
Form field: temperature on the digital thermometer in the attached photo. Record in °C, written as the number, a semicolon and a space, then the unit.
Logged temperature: 181.1; °C
